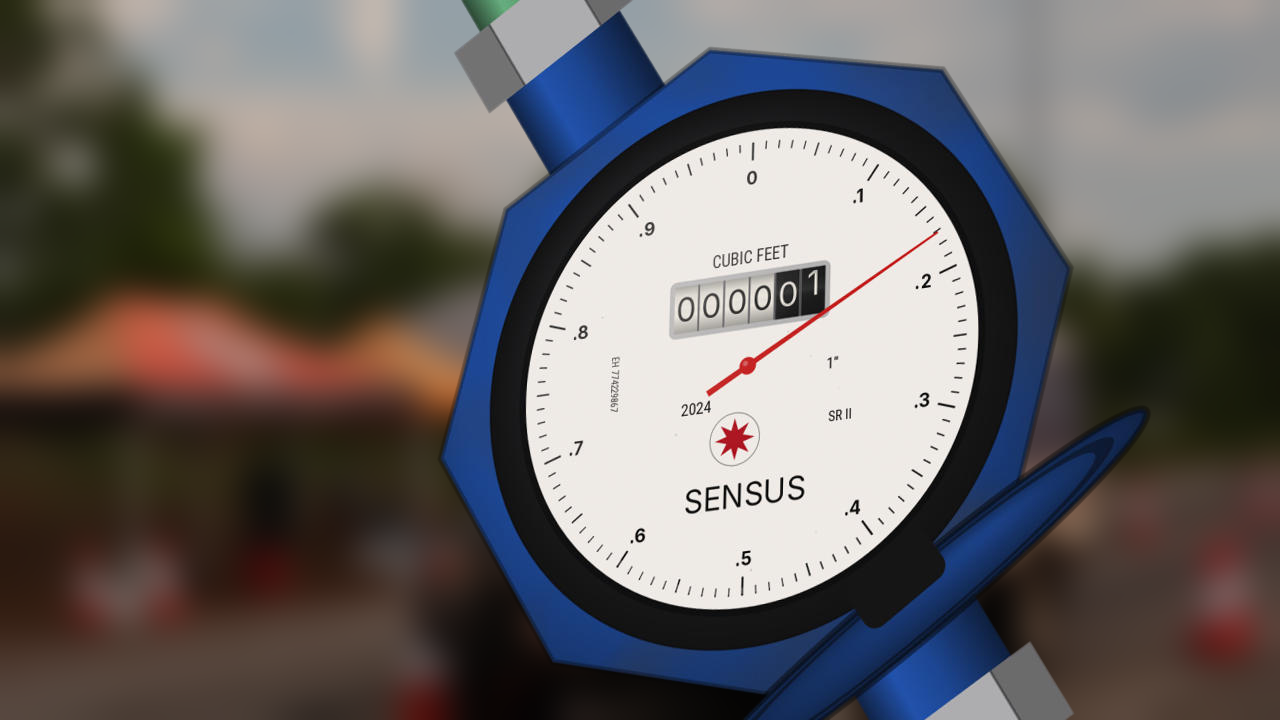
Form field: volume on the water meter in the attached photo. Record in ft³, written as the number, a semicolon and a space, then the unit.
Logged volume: 1.17; ft³
